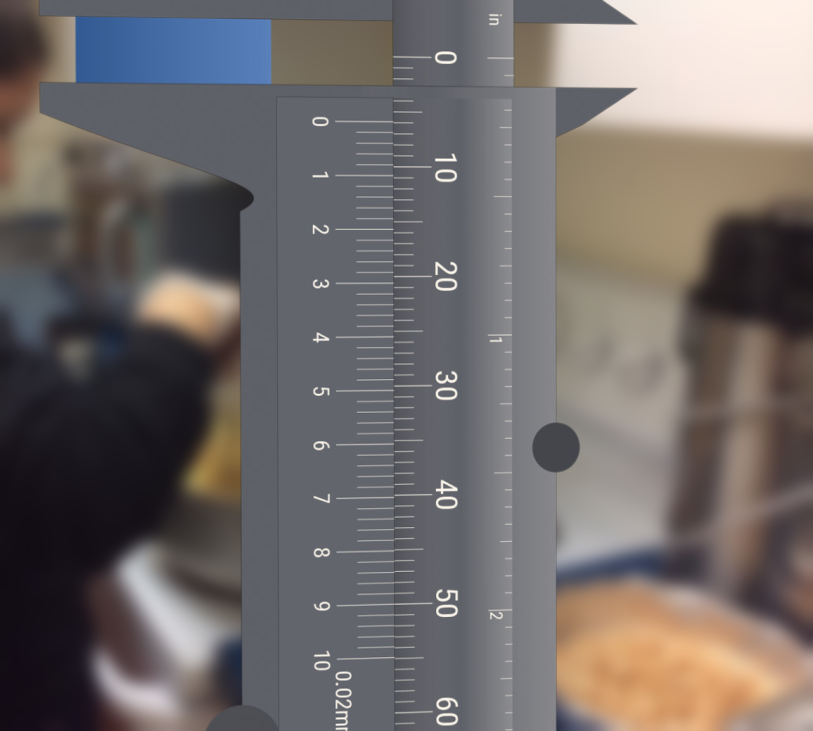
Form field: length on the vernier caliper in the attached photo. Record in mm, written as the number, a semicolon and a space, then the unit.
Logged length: 5.9; mm
